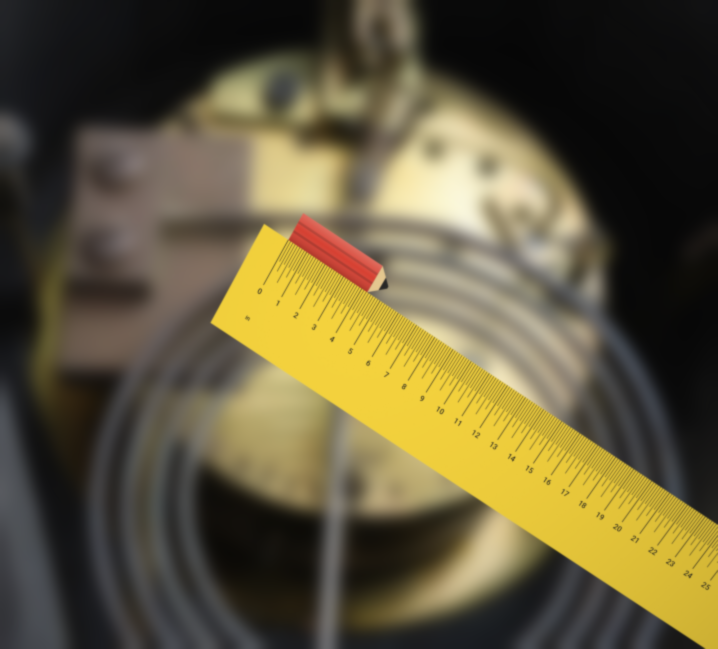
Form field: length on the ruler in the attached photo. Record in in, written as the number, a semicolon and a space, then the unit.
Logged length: 5; in
